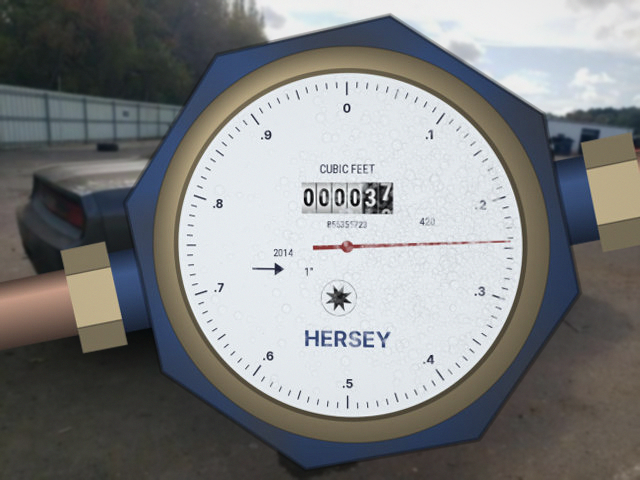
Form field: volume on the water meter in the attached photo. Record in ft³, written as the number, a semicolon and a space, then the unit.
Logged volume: 37.24; ft³
